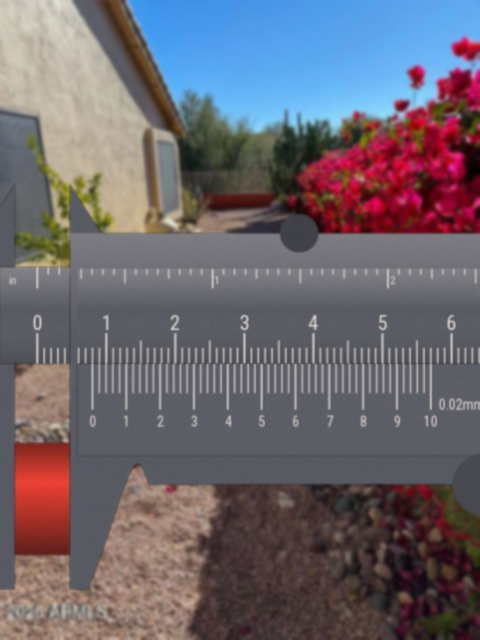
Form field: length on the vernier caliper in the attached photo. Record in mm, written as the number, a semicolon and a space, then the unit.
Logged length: 8.0; mm
